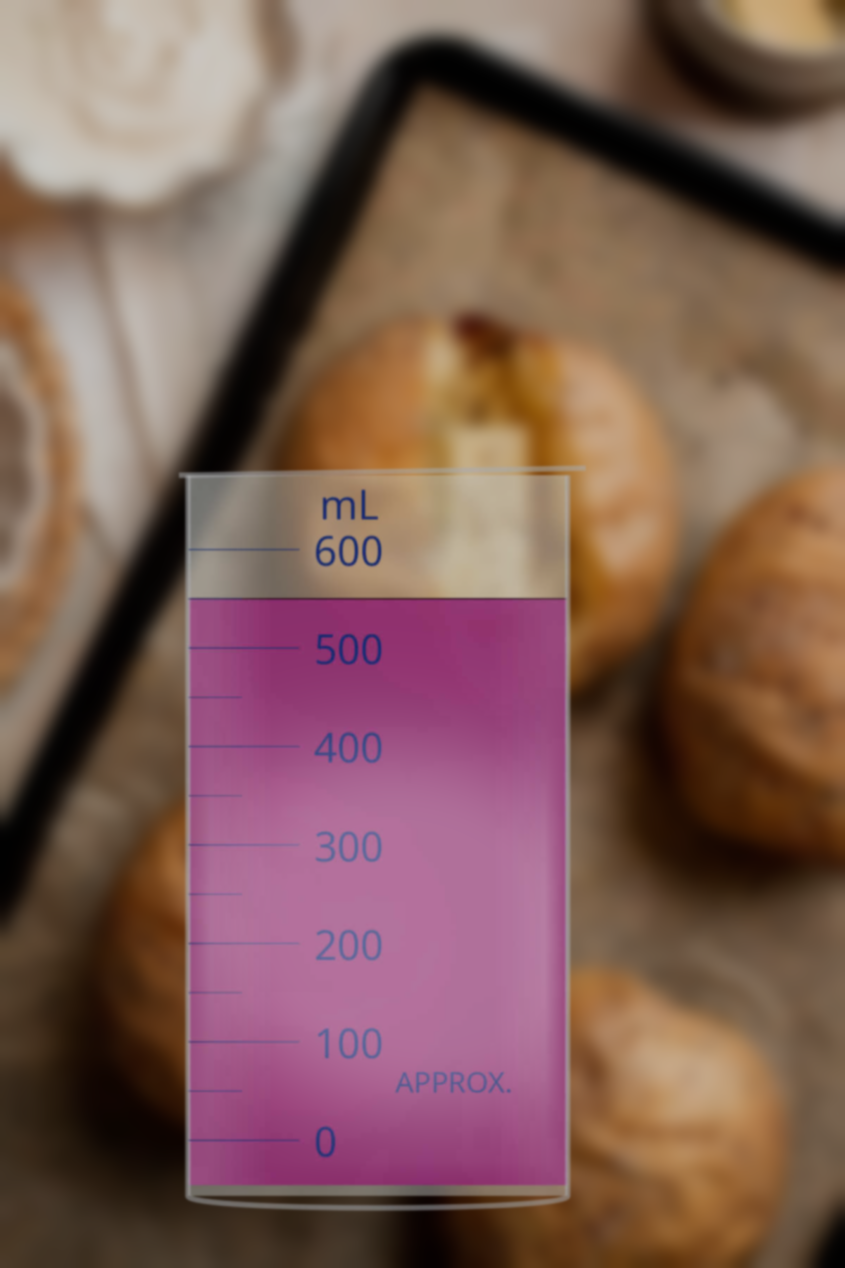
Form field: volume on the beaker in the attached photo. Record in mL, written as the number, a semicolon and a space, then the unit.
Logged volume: 550; mL
